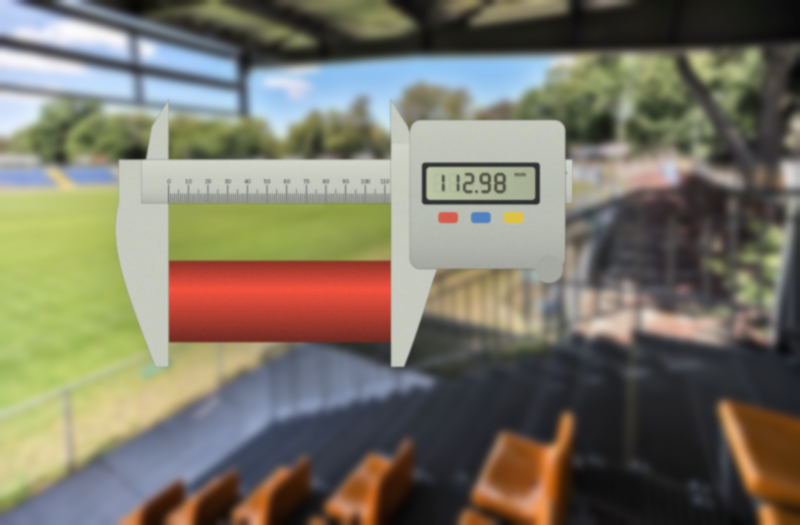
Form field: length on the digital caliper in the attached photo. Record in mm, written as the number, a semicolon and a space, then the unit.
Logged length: 112.98; mm
